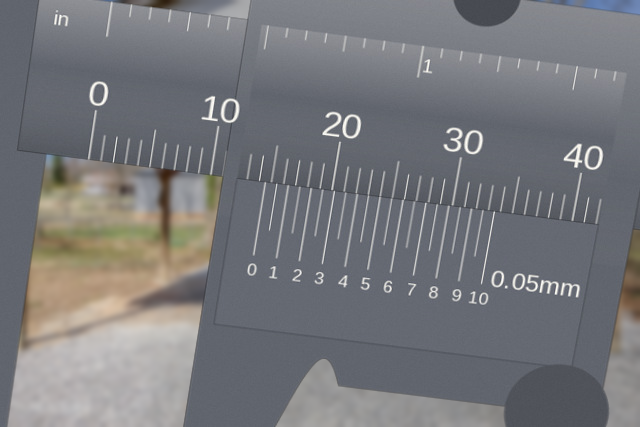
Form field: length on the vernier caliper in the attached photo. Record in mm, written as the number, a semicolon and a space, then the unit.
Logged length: 14.5; mm
